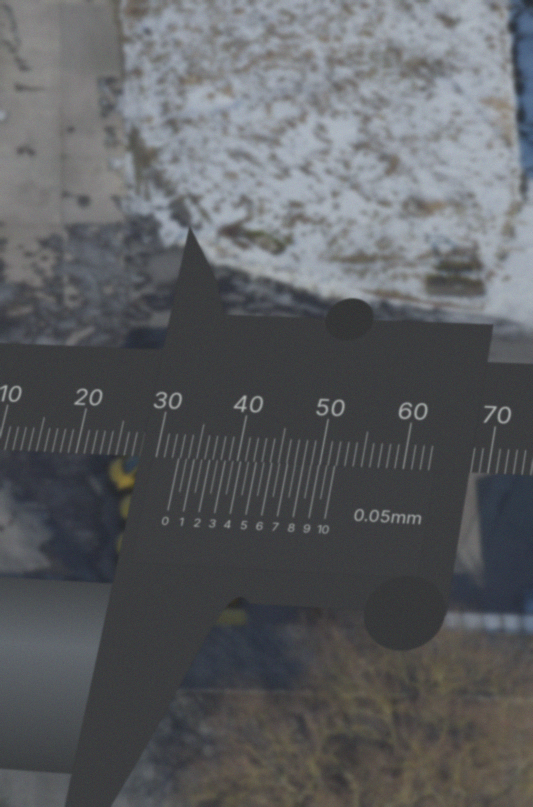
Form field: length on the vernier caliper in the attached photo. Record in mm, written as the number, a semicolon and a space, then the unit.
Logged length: 32.8; mm
